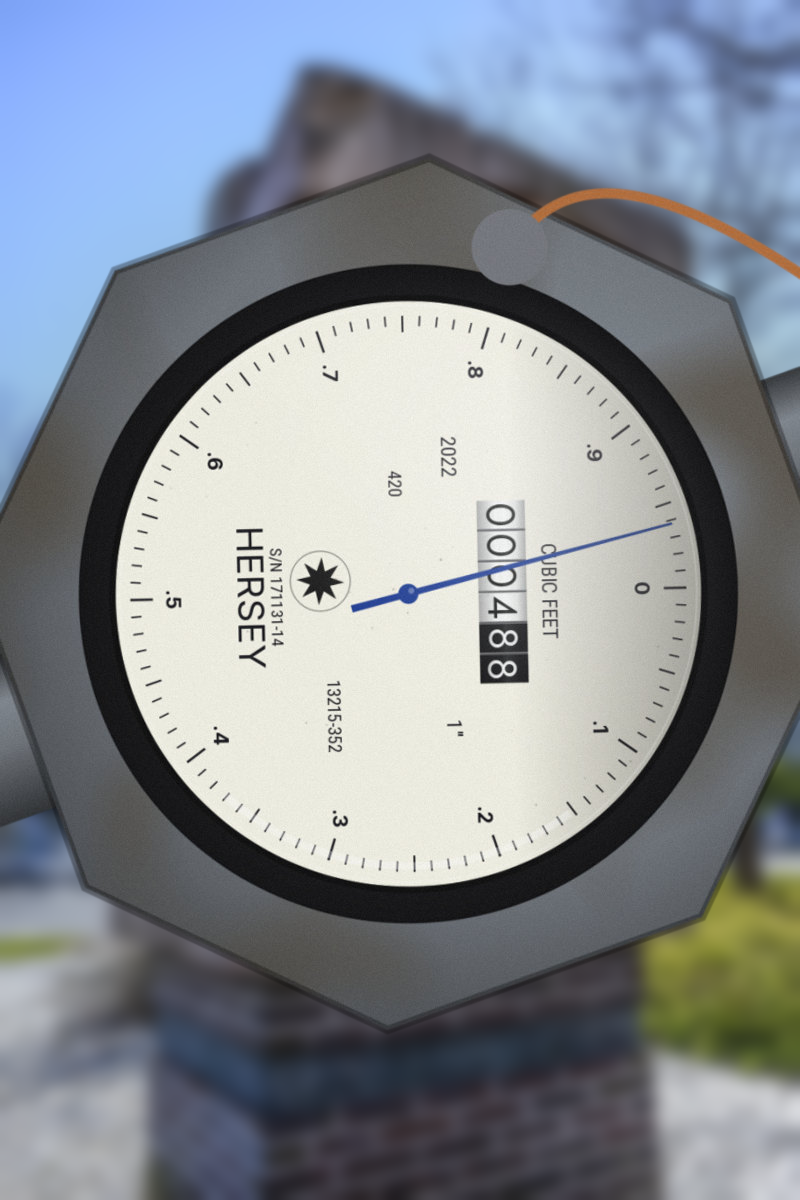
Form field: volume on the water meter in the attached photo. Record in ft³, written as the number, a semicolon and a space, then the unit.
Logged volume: 487.96; ft³
